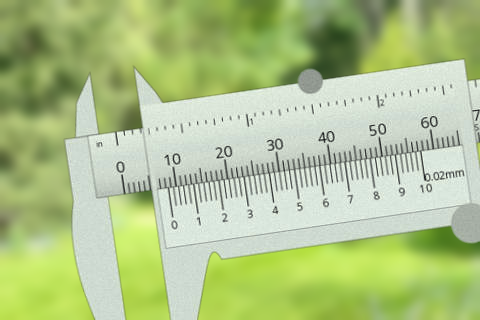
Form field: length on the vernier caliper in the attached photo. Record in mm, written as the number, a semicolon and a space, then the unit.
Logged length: 8.5; mm
